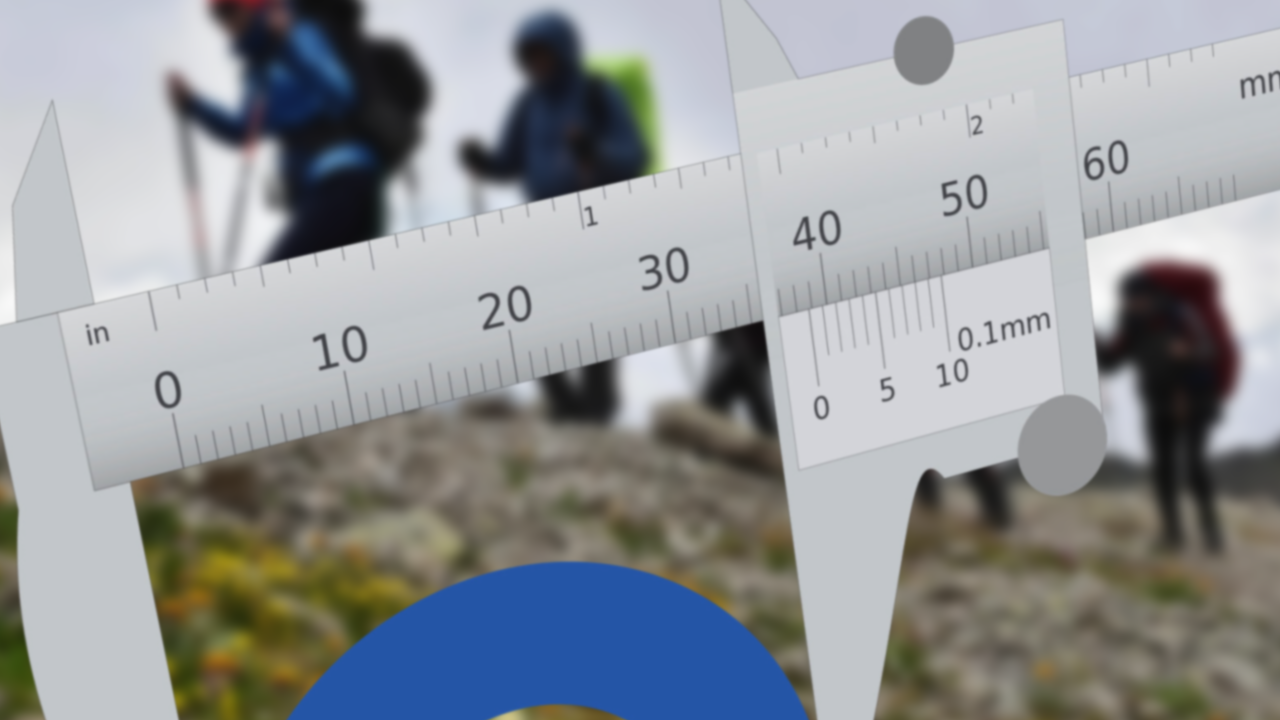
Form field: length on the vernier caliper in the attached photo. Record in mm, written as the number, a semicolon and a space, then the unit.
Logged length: 38.8; mm
